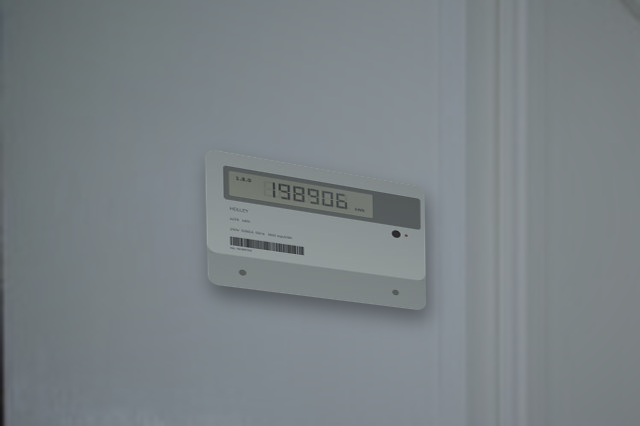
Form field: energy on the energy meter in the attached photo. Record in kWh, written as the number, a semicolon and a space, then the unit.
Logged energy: 198906; kWh
